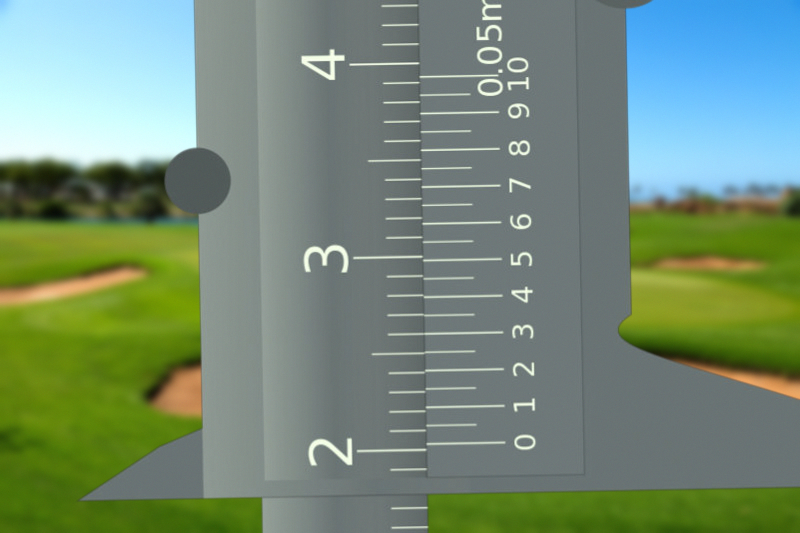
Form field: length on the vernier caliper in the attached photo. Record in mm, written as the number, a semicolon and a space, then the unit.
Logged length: 20.3; mm
